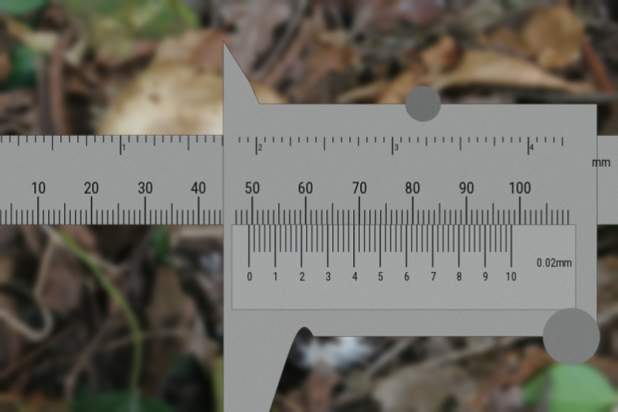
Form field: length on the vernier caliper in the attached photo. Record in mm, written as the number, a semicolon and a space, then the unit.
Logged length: 49.4; mm
